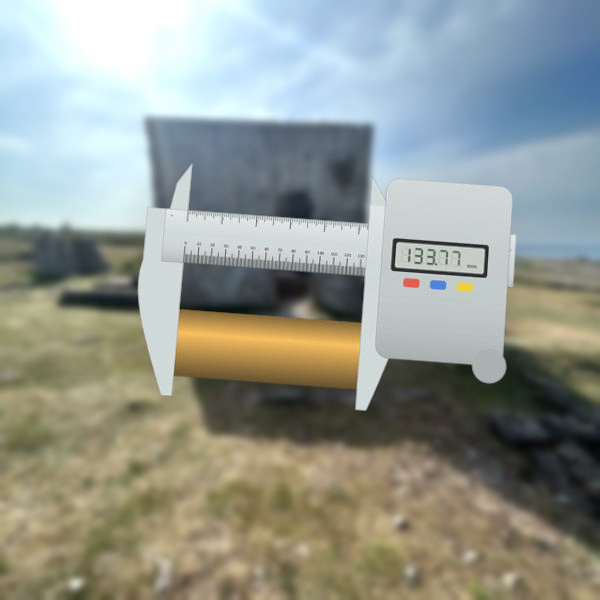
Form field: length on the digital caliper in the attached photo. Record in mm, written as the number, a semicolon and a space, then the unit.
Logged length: 133.77; mm
